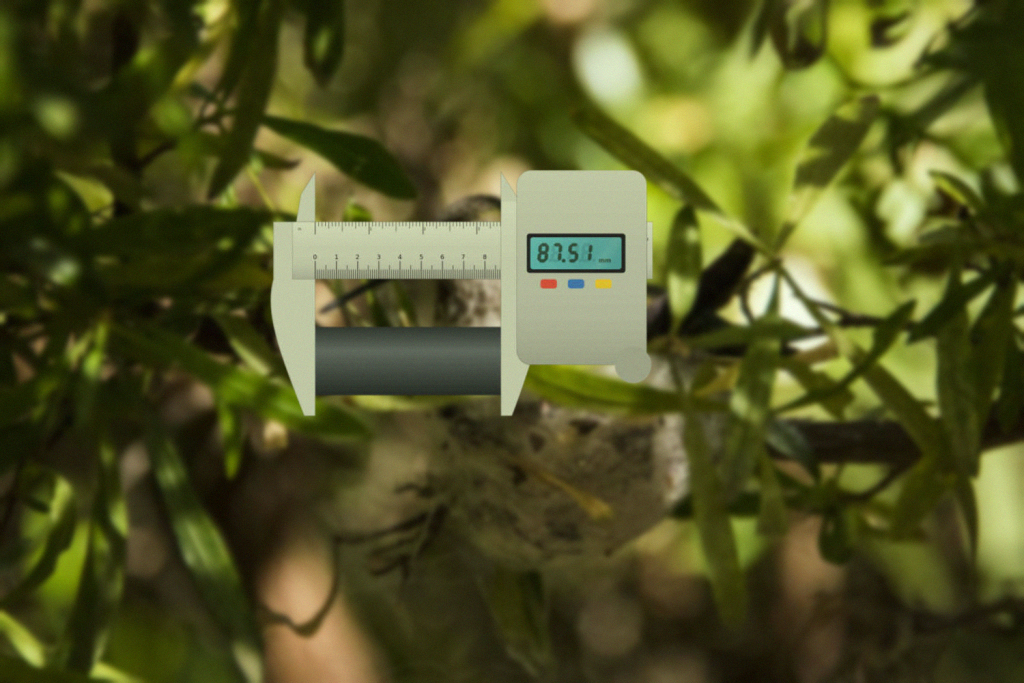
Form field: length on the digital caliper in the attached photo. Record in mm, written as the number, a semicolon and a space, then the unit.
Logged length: 87.51; mm
